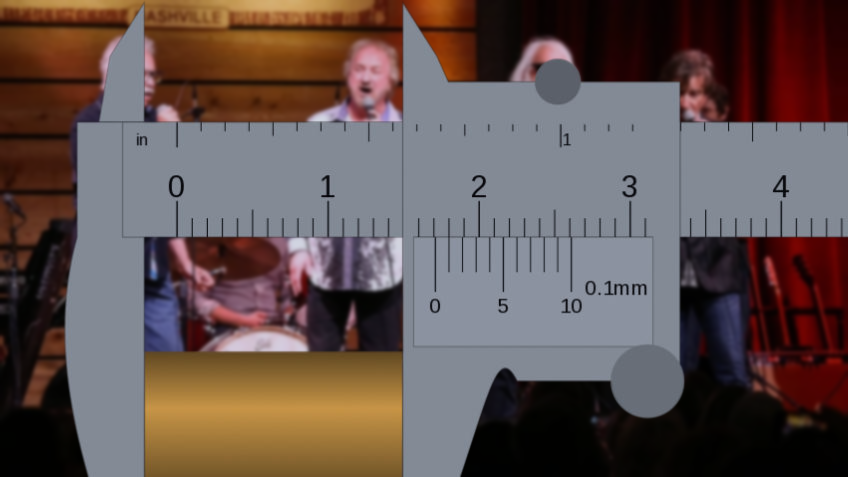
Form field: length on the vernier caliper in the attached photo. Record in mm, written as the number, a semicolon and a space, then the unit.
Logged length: 17.1; mm
